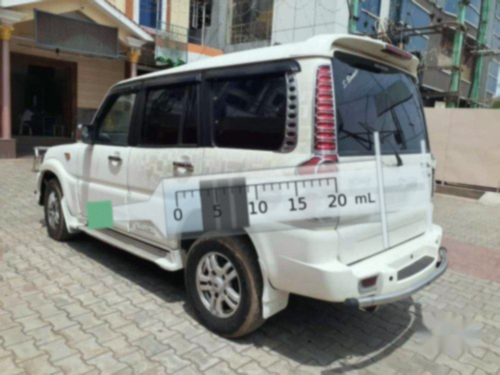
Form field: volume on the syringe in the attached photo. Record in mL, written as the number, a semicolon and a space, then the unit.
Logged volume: 3; mL
